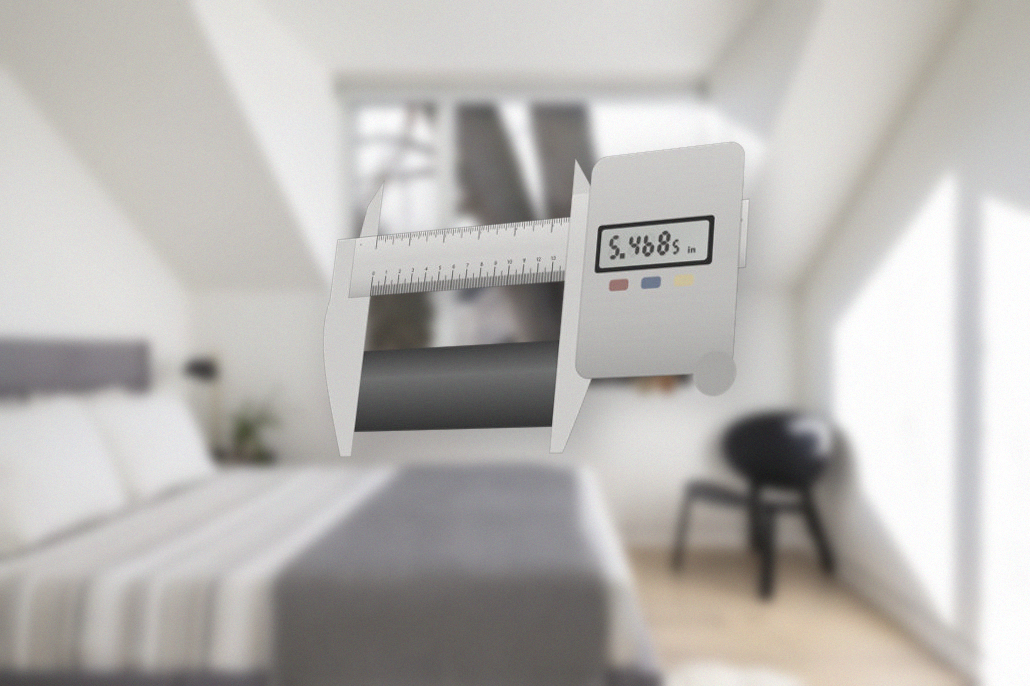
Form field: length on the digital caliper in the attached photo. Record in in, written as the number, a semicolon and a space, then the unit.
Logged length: 5.4685; in
